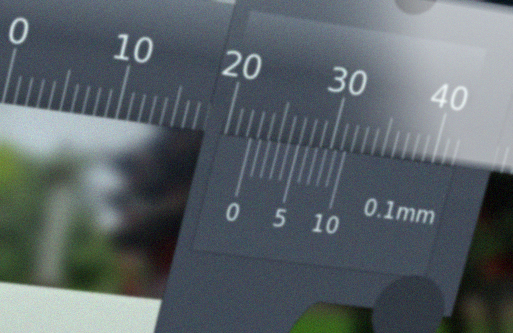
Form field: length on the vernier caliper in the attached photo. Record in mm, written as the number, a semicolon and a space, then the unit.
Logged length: 22.4; mm
